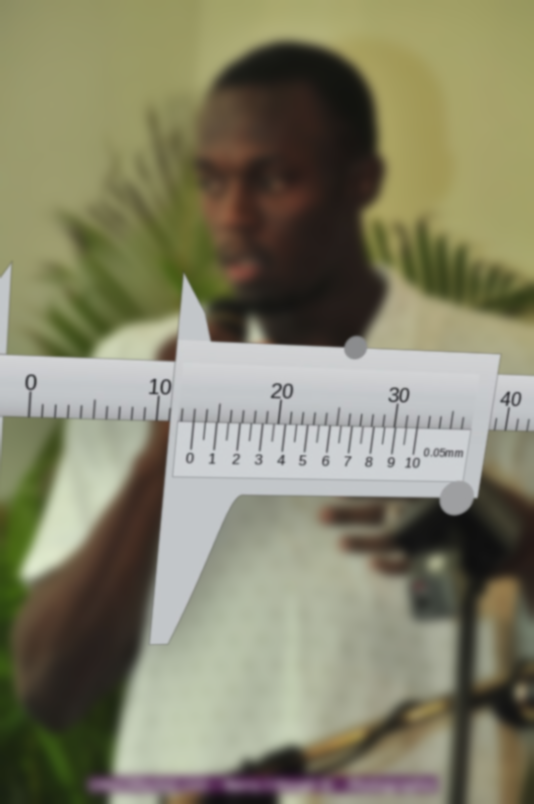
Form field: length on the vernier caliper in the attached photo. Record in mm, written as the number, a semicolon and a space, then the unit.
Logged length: 13.0; mm
